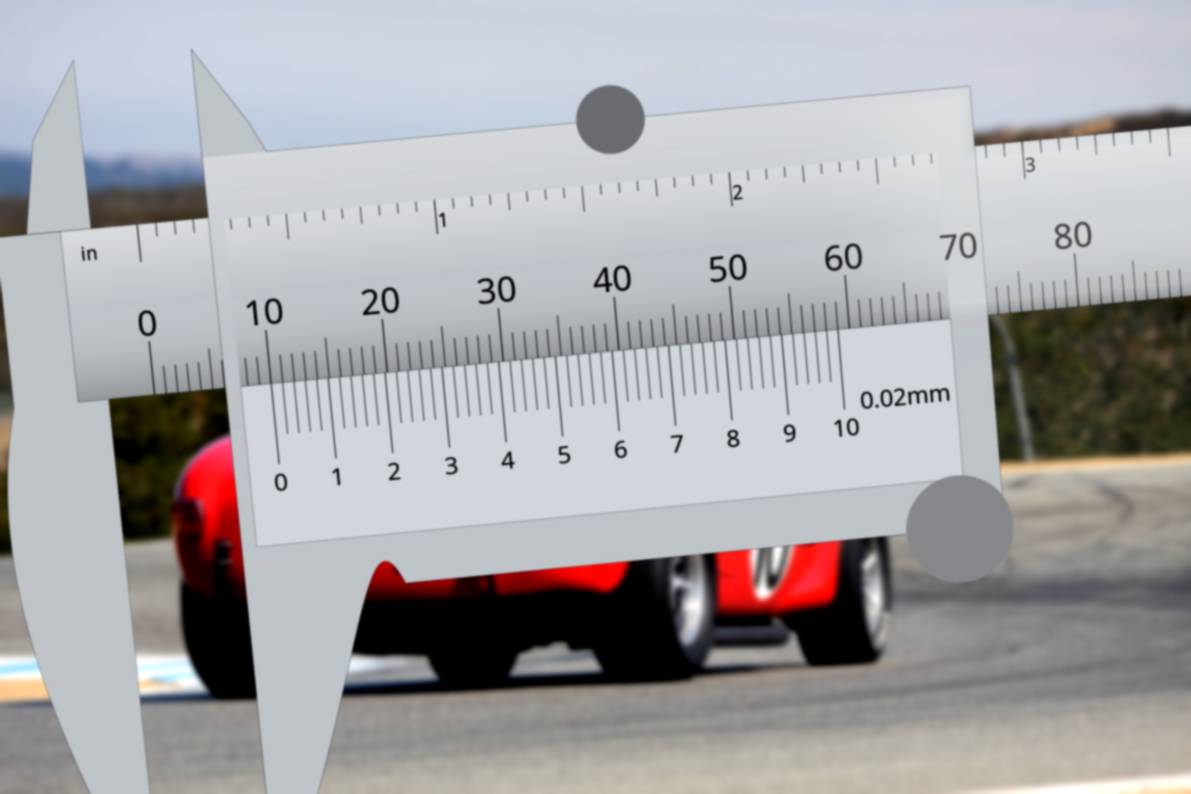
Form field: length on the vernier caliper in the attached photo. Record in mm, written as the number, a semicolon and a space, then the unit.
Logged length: 10.0; mm
